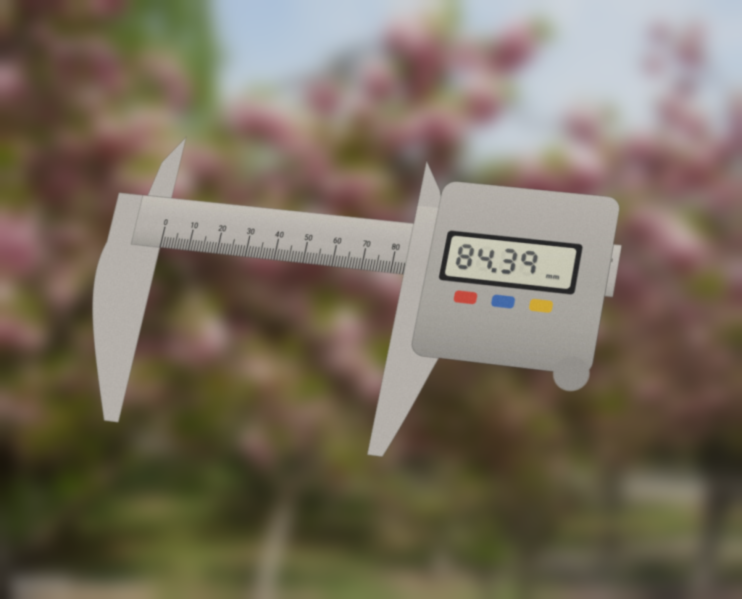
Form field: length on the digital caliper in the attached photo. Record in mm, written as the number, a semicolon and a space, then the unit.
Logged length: 84.39; mm
